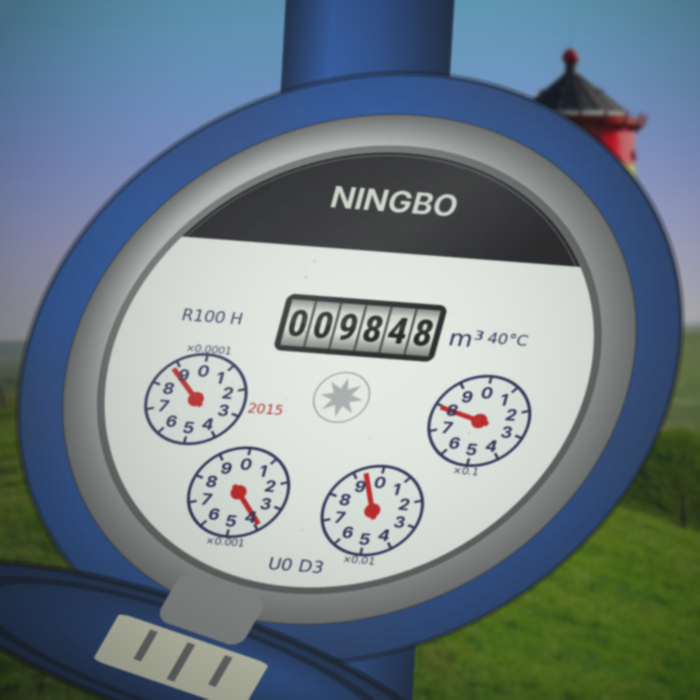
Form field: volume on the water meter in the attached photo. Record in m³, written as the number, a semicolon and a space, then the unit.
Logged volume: 9848.7938; m³
